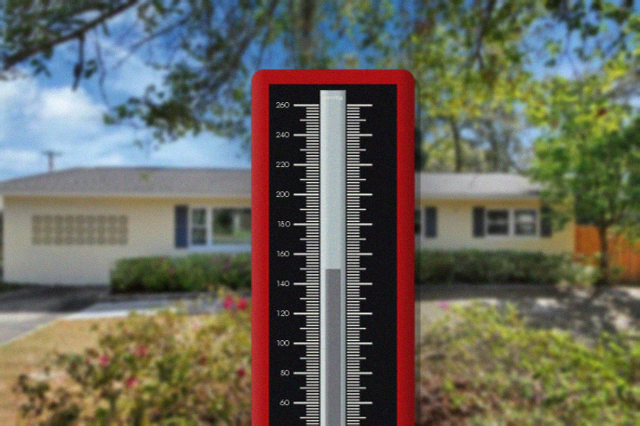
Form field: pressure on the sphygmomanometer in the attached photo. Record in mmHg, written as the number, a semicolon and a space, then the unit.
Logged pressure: 150; mmHg
